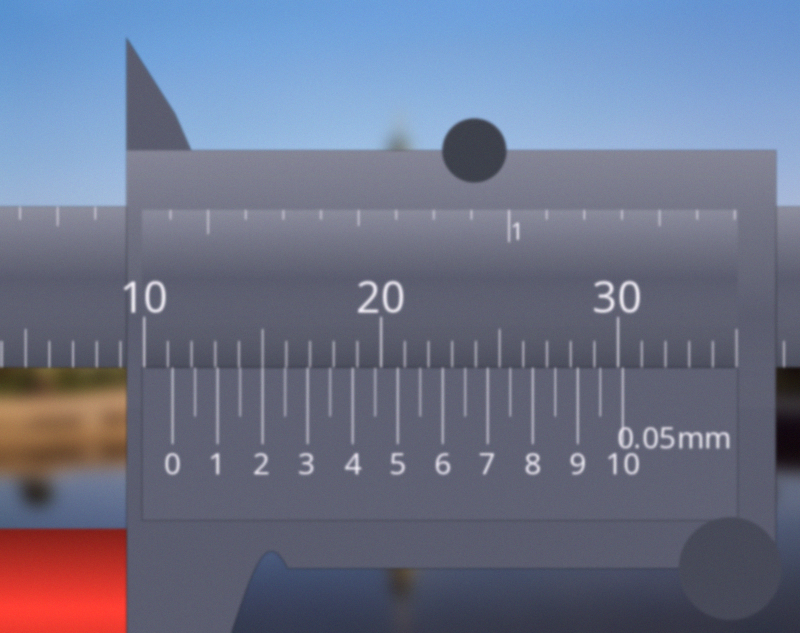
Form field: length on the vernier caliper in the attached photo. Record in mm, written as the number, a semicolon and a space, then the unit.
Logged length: 11.2; mm
